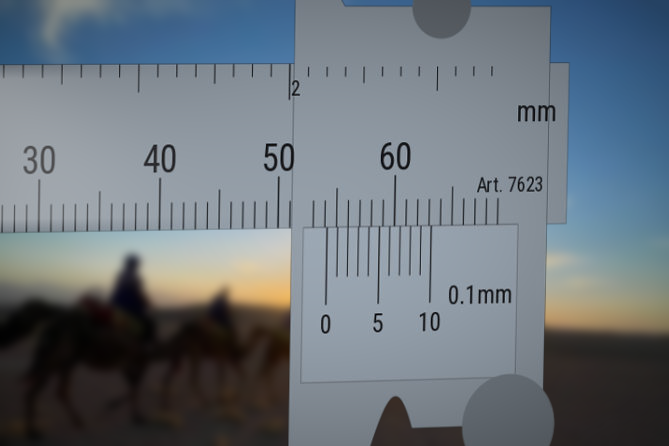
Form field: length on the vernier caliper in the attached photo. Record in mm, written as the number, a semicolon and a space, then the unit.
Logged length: 54.2; mm
